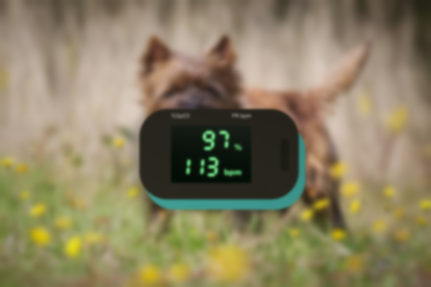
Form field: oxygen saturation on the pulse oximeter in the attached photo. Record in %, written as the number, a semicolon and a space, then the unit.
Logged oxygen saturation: 97; %
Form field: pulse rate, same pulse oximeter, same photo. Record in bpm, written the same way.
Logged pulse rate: 113; bpm
